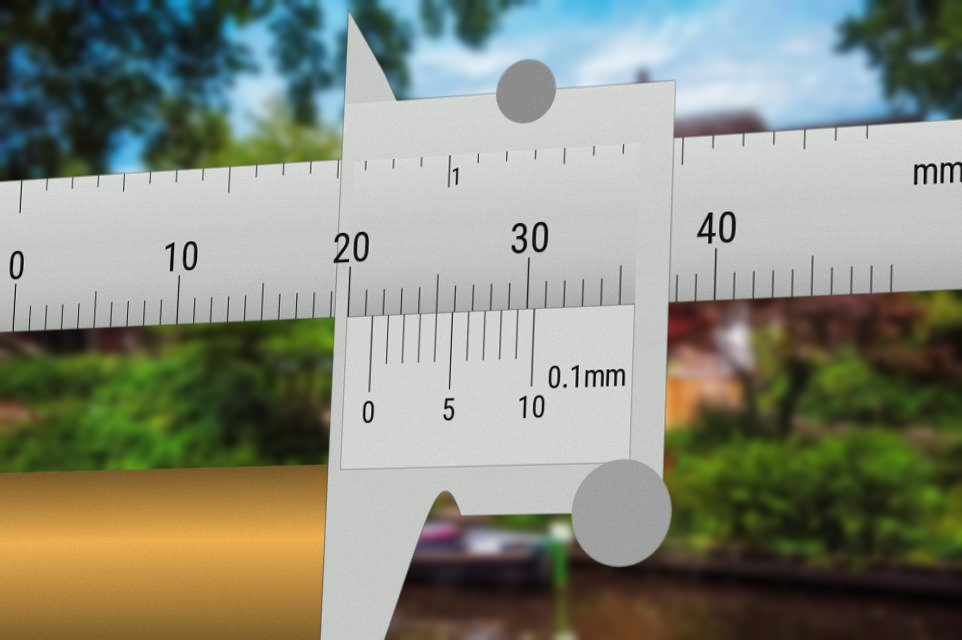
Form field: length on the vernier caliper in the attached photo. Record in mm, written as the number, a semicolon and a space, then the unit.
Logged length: 21.4; mm
